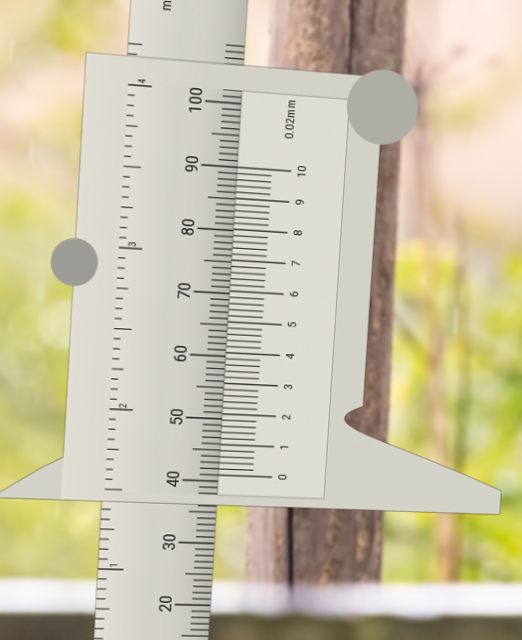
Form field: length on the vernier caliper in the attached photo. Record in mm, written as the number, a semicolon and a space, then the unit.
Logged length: 41.0; mm
